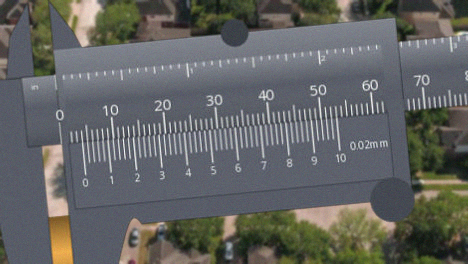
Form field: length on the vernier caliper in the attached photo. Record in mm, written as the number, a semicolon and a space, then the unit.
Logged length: 4.0; mm
